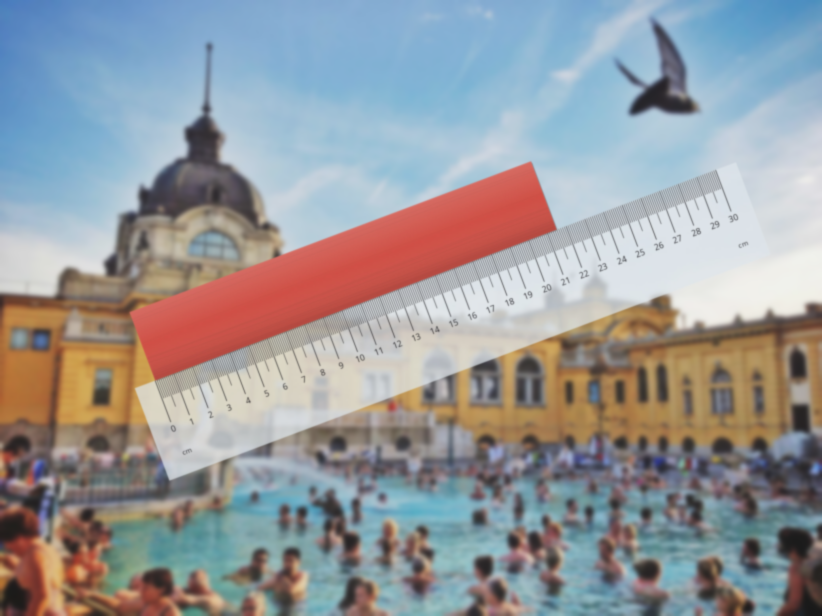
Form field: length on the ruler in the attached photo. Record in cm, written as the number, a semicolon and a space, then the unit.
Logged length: 21.5; cm
